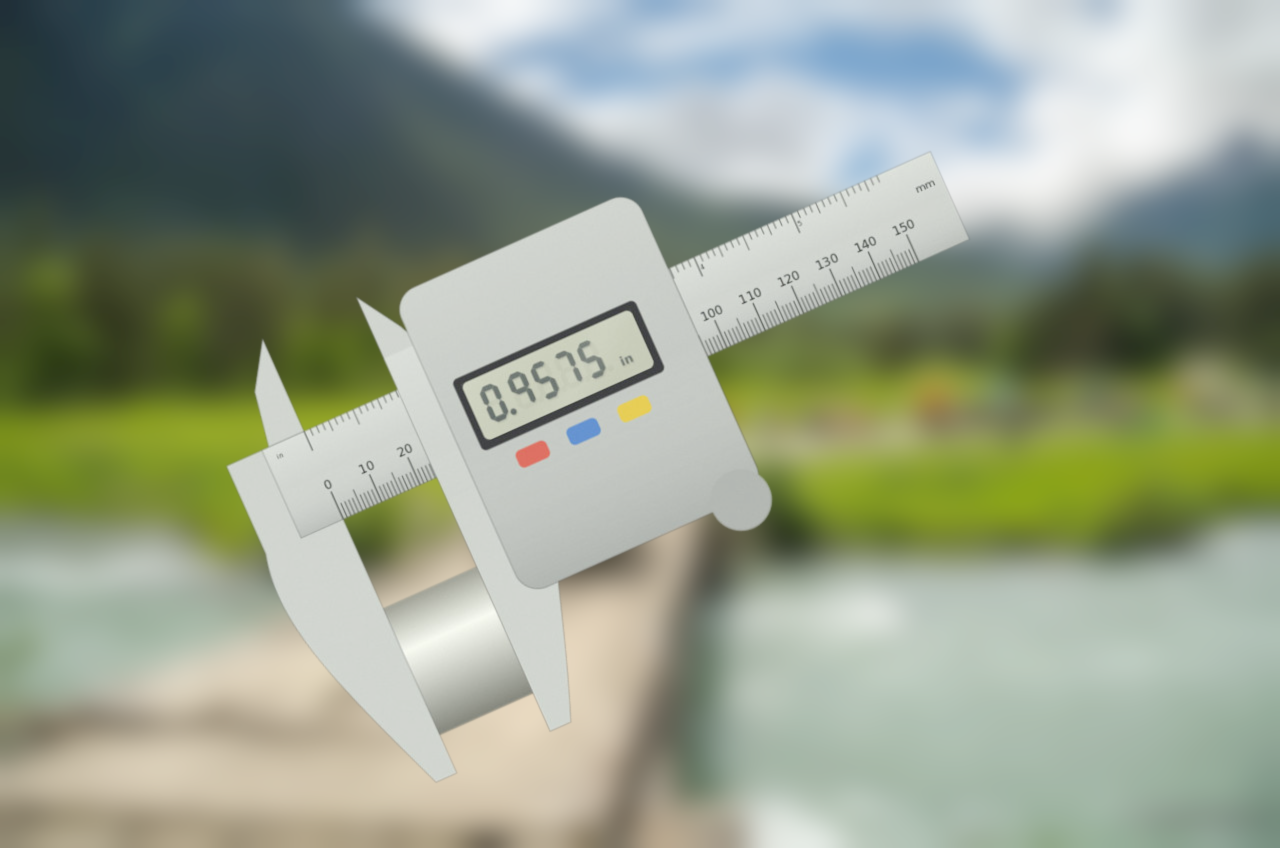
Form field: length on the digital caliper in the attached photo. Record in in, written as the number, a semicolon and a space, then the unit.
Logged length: 0.9575; in
